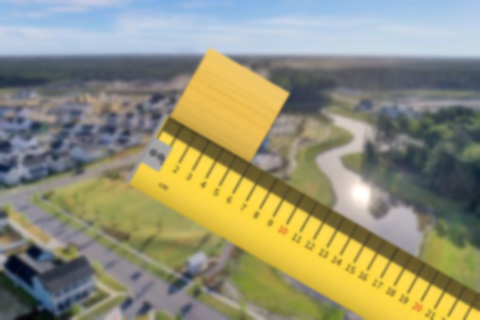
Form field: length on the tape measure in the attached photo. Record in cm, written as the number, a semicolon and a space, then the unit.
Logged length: 6; cm
